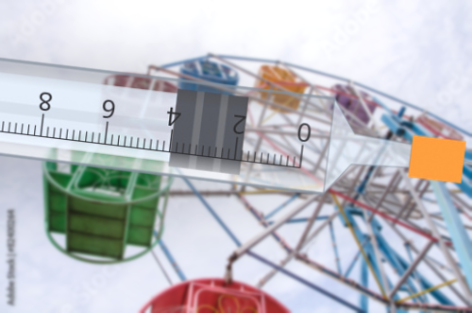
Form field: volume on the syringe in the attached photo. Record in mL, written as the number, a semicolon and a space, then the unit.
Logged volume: 1.8; mL
